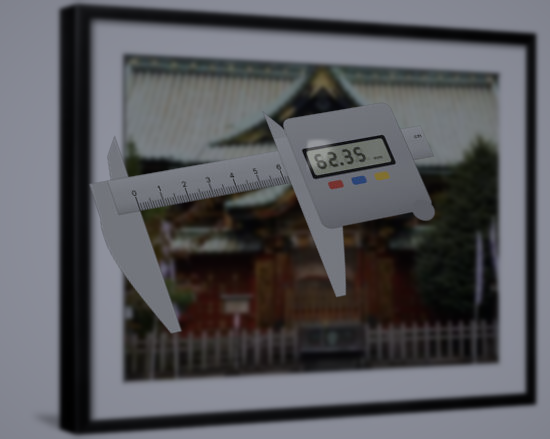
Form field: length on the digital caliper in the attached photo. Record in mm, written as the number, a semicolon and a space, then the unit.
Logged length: 62.35; mm
